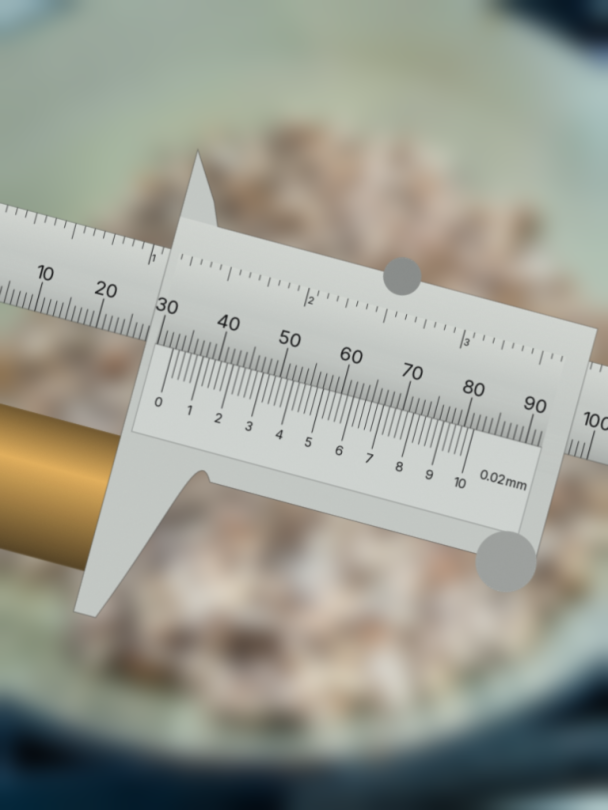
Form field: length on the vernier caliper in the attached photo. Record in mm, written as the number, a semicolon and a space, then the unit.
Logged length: 32.6; mm
